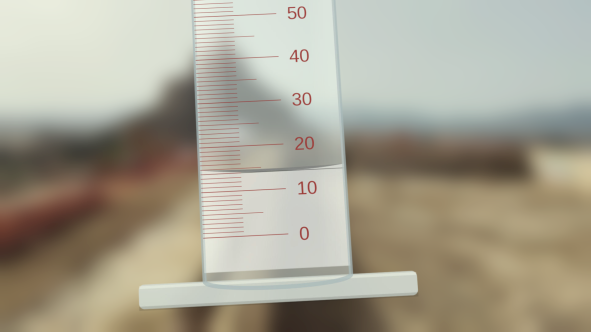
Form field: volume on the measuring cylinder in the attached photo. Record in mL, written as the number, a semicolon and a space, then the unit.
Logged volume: 14; mL
